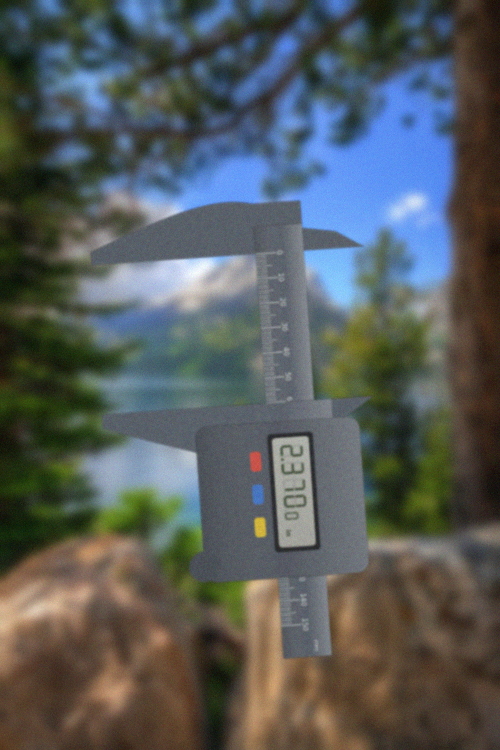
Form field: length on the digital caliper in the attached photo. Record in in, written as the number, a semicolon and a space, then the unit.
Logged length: 2.3700; in
